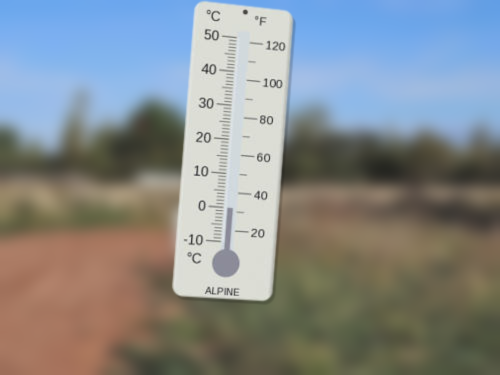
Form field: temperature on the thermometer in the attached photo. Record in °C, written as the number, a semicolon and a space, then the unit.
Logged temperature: 0; °C
